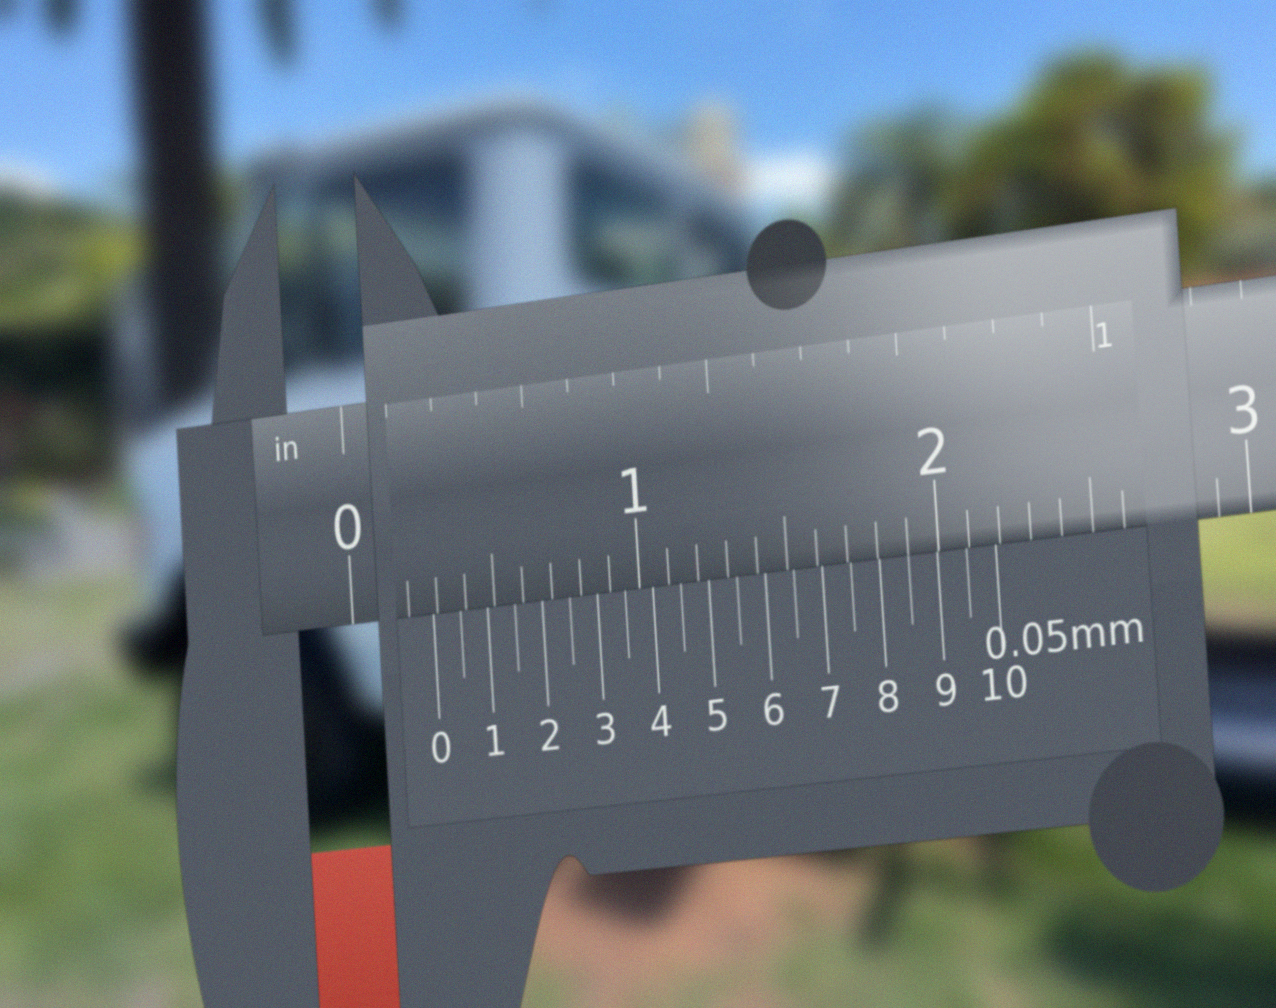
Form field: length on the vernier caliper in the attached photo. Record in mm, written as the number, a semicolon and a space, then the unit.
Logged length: 2.85; mm
